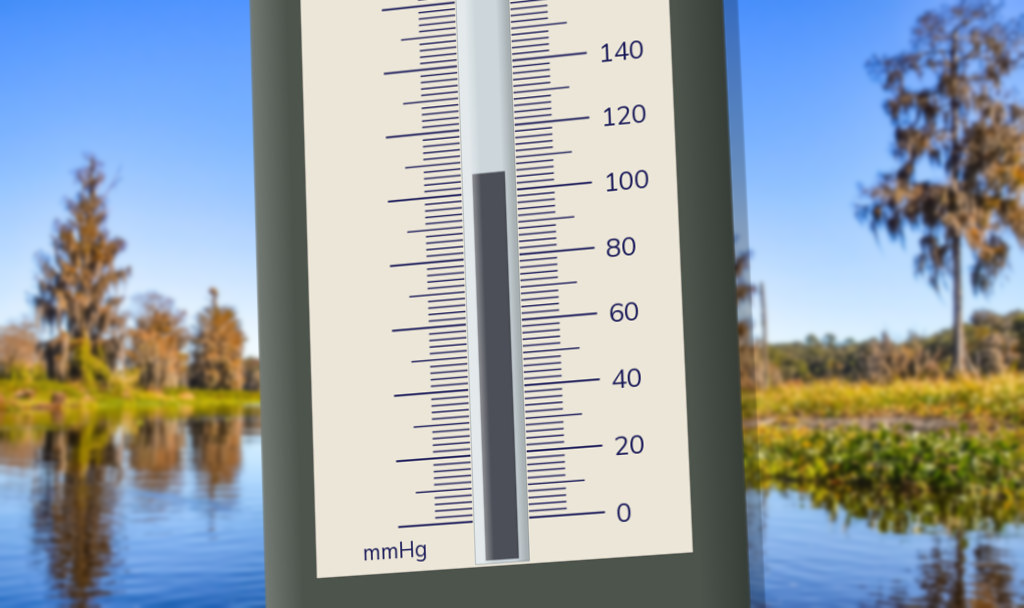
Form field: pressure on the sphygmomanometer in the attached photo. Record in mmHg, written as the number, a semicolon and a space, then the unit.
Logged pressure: 106; mmHg
